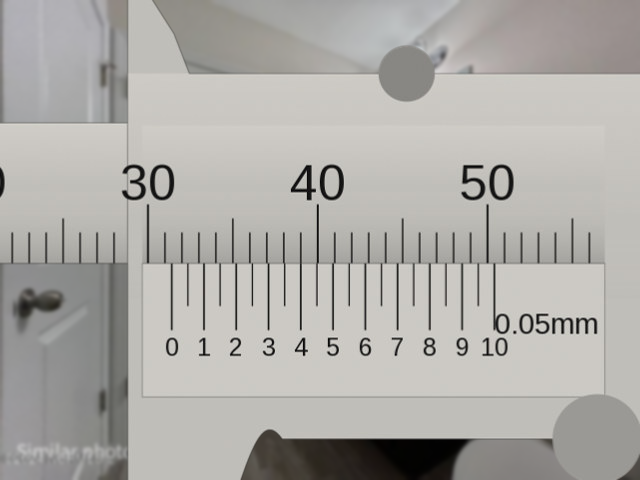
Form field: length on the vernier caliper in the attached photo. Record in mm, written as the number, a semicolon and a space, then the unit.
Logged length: 31.4; mm
